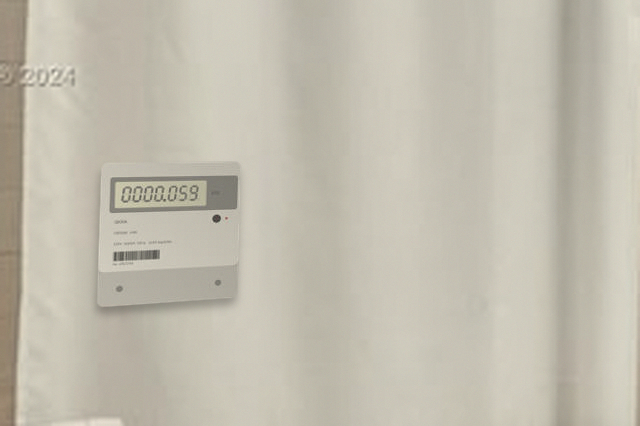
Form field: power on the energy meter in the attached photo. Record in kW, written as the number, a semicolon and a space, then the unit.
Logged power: 0.059; kW
